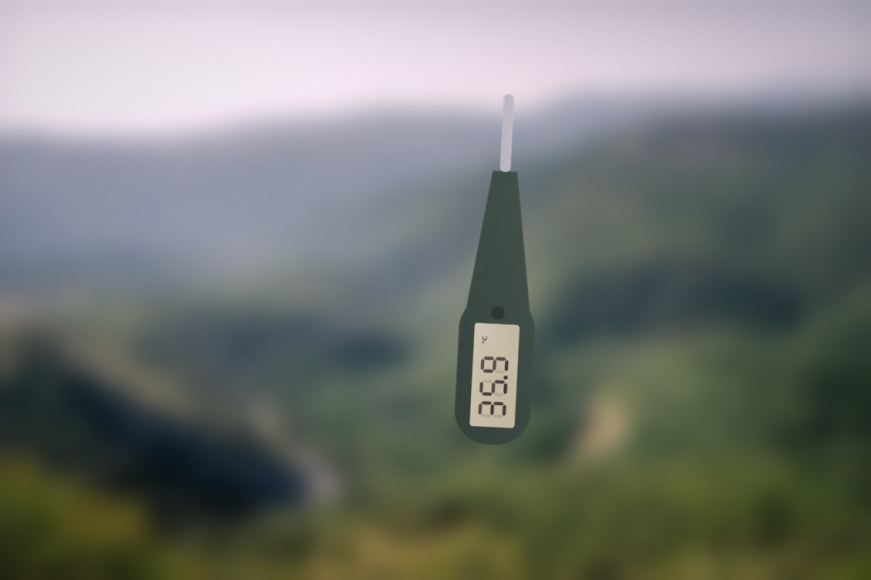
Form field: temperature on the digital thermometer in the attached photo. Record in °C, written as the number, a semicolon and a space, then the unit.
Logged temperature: 35.9; °C
